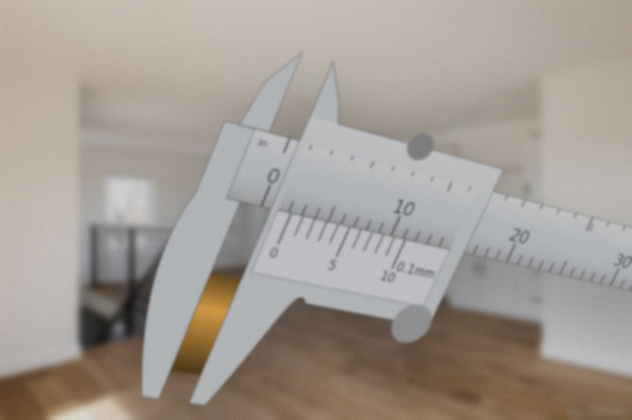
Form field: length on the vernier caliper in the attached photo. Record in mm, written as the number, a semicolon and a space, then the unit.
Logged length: 2.2; mm
